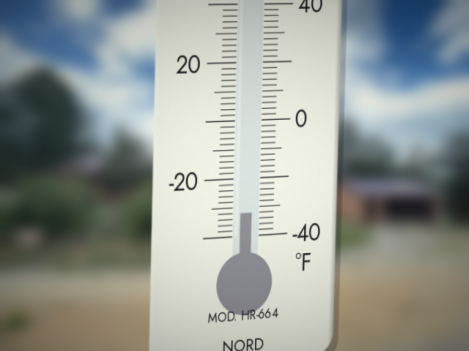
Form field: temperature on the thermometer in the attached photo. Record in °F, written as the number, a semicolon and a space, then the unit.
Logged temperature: -32; °F
